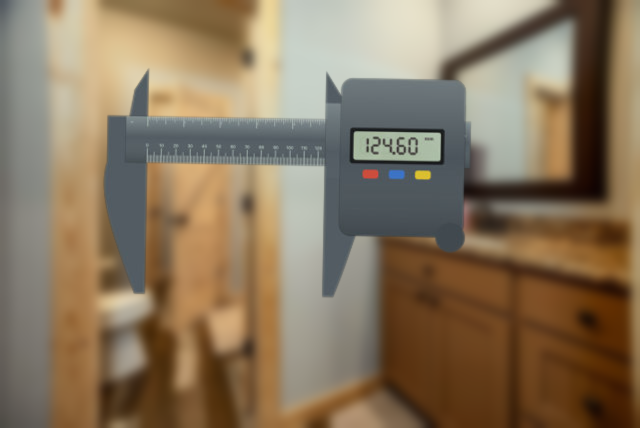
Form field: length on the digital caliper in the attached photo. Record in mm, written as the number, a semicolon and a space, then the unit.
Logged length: 124.60; mm
